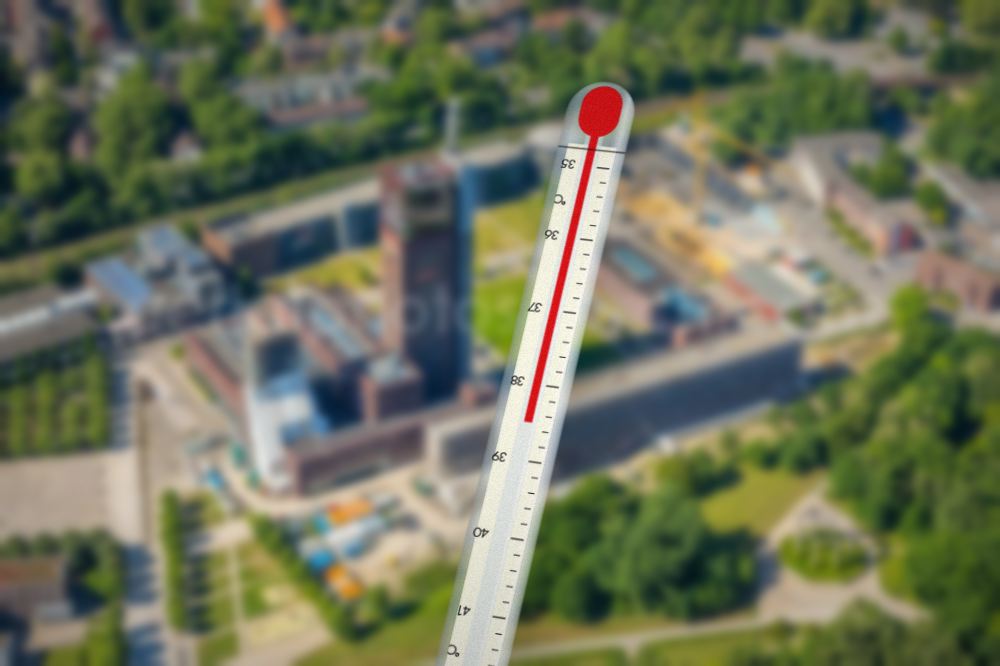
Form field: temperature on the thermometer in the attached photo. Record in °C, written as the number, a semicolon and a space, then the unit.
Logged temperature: 38.5; °C
